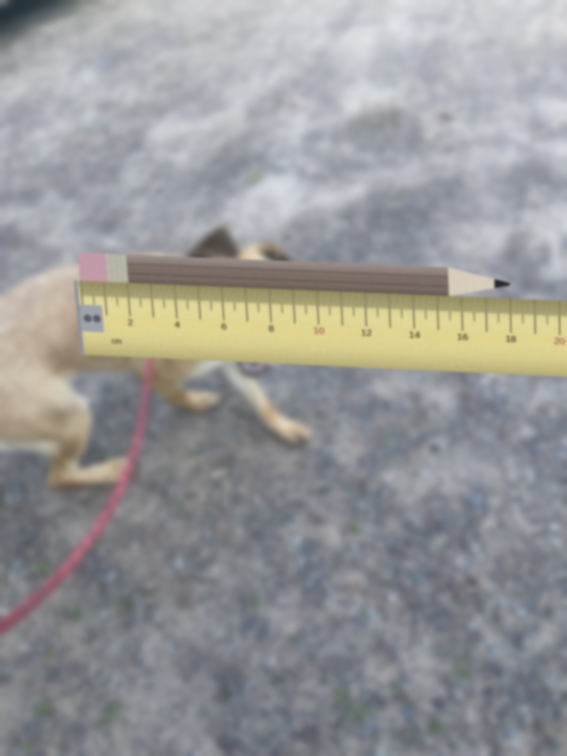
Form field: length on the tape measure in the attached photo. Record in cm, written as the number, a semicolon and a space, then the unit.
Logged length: 18; cm
